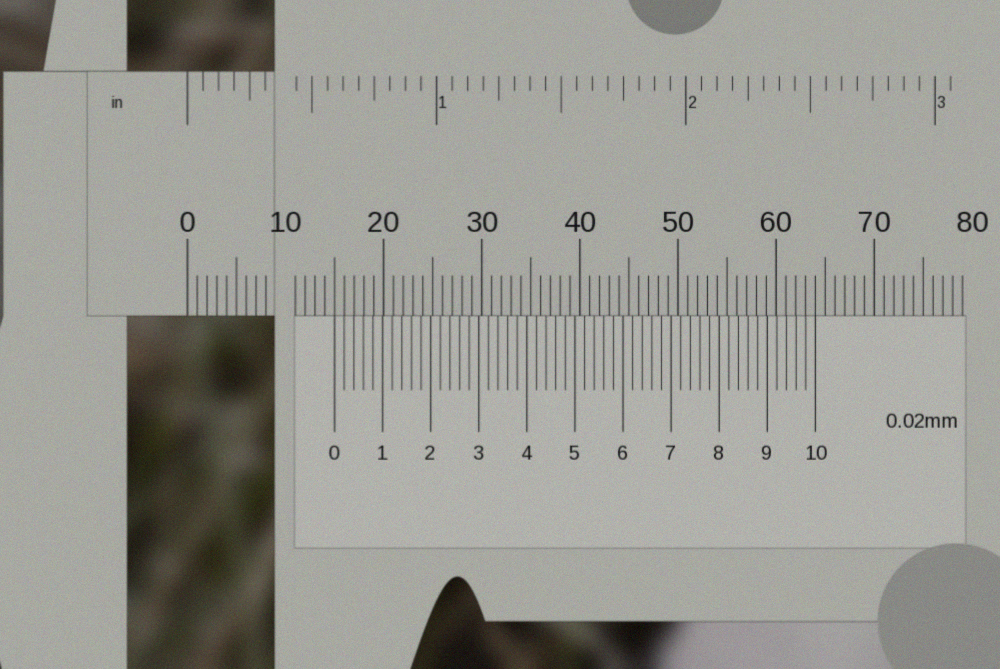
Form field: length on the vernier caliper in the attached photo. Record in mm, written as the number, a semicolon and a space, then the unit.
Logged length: 15.0; mm
